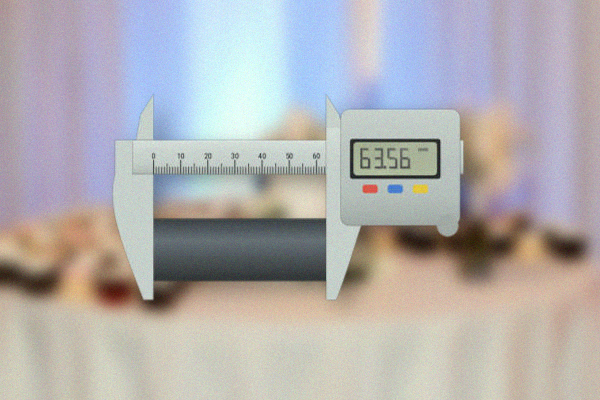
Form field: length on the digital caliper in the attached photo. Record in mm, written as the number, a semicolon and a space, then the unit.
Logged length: 63.56; mm
